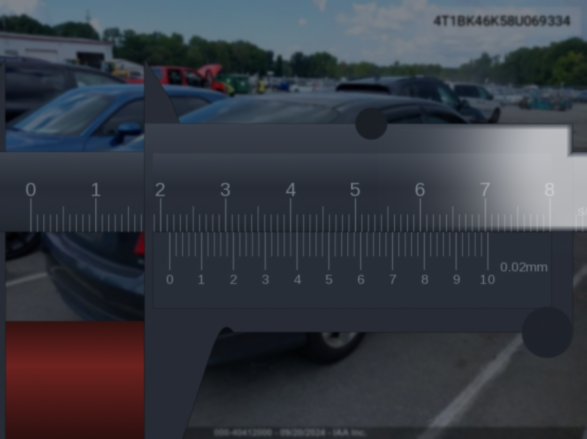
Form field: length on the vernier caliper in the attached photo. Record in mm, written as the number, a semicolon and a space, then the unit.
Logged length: 21.4; mm
